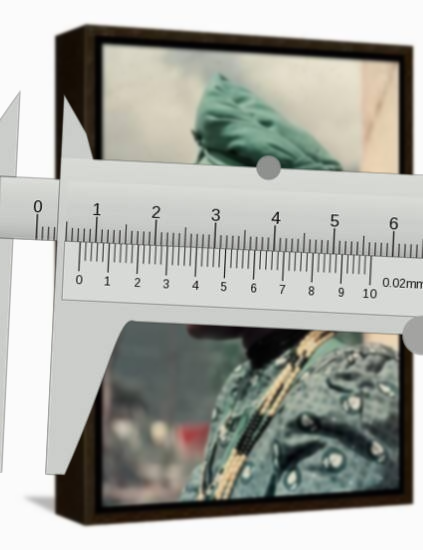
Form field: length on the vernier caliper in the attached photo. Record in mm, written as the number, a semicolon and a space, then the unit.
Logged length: 7.4; mm
